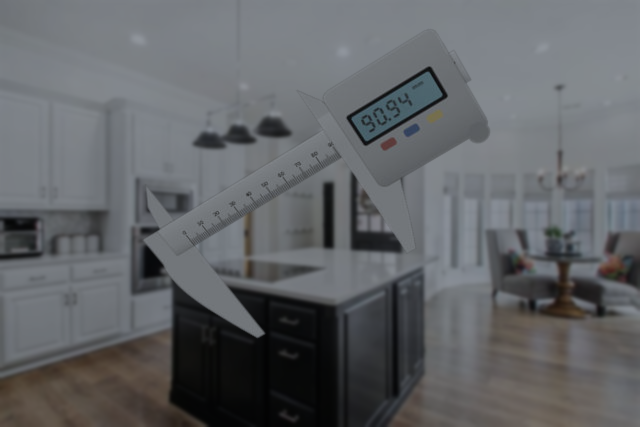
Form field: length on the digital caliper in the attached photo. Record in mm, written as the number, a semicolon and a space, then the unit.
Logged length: 90.94; mm
